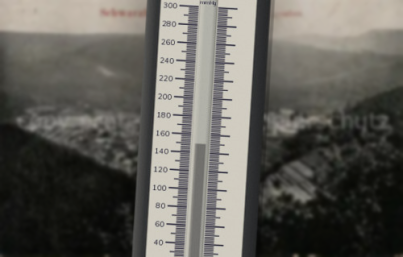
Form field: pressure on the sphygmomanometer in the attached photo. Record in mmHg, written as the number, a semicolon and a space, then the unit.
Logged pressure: 150; mmHg
